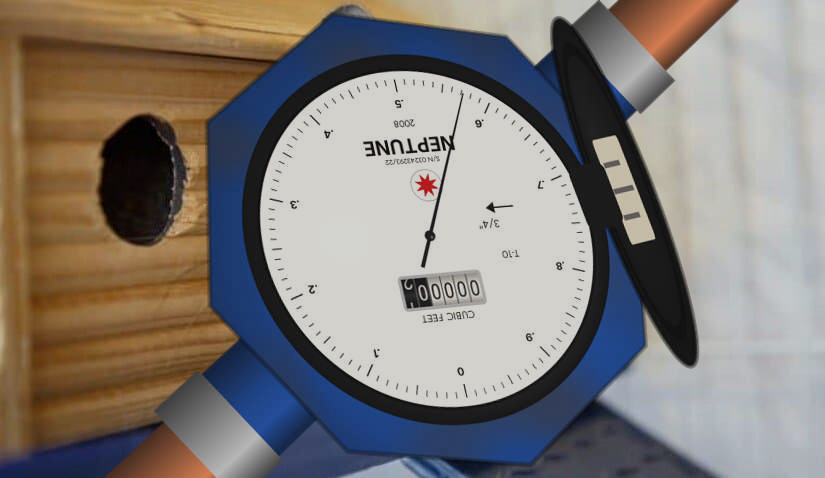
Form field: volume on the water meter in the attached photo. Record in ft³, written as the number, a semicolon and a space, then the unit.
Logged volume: 1.57; ft³
